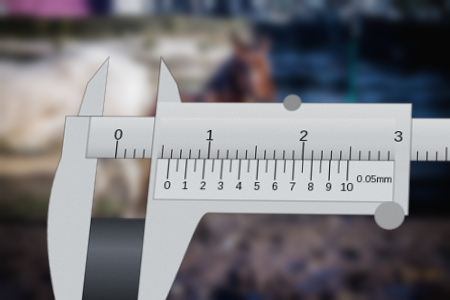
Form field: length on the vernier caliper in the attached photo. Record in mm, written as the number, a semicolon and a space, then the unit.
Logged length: 5.8; mm
